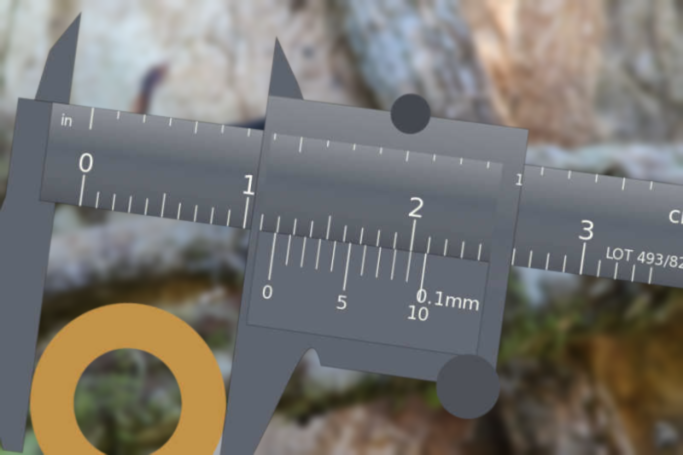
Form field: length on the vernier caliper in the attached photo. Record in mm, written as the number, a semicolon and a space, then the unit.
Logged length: 11.9; mm
